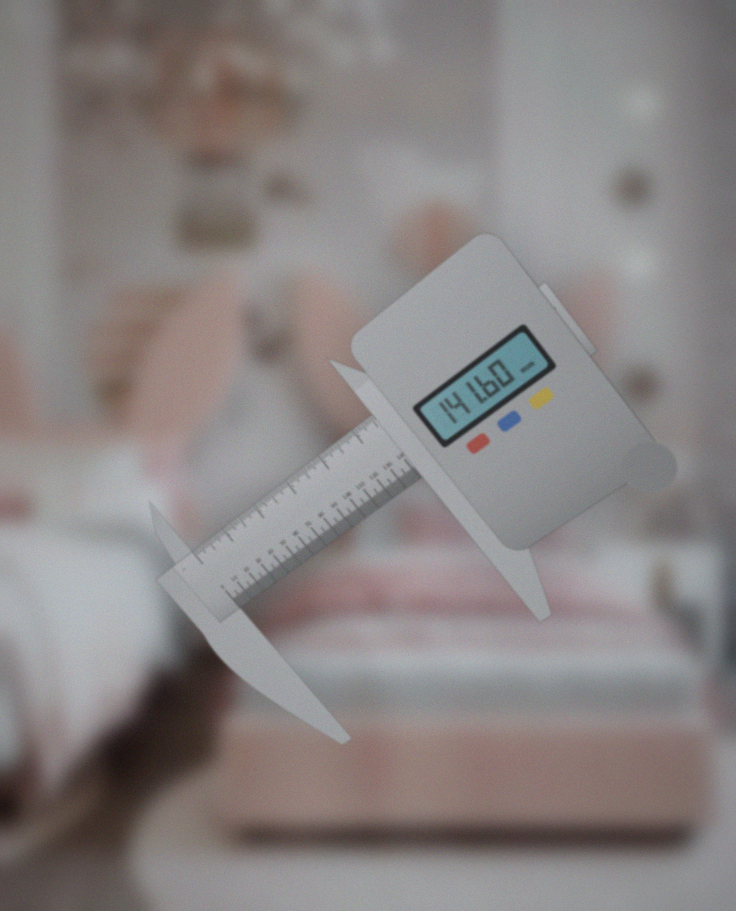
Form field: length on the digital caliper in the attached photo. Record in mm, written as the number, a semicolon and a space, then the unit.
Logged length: 141.60; mm
